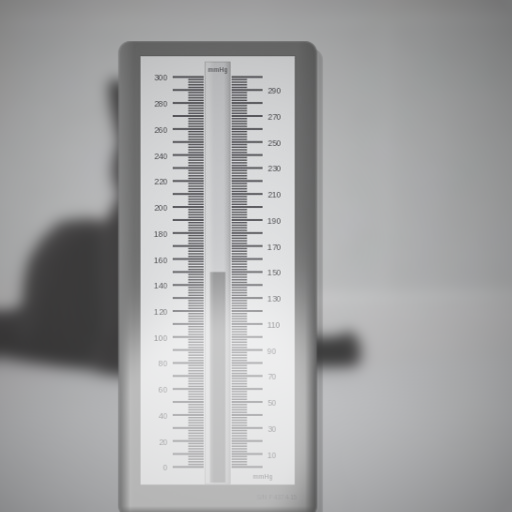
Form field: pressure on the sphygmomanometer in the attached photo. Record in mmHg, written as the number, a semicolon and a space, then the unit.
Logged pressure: 150; mmHg
